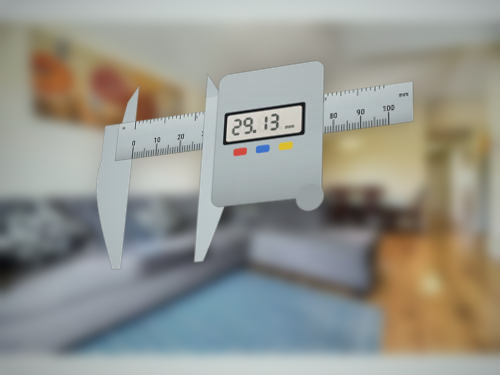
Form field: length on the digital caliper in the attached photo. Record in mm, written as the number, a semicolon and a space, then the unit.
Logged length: 29.13; mm
